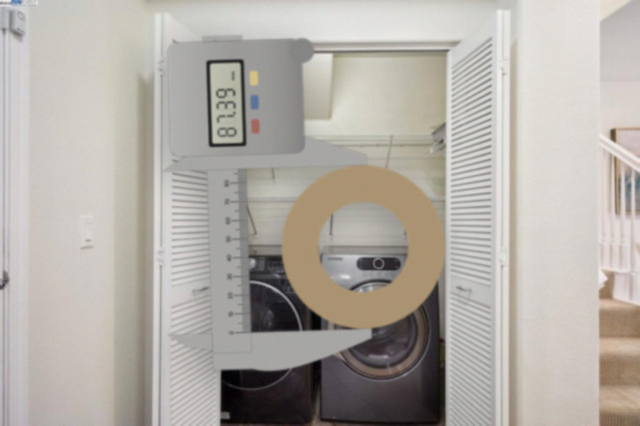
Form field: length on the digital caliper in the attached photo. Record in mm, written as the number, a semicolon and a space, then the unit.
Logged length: 87.39; mm
